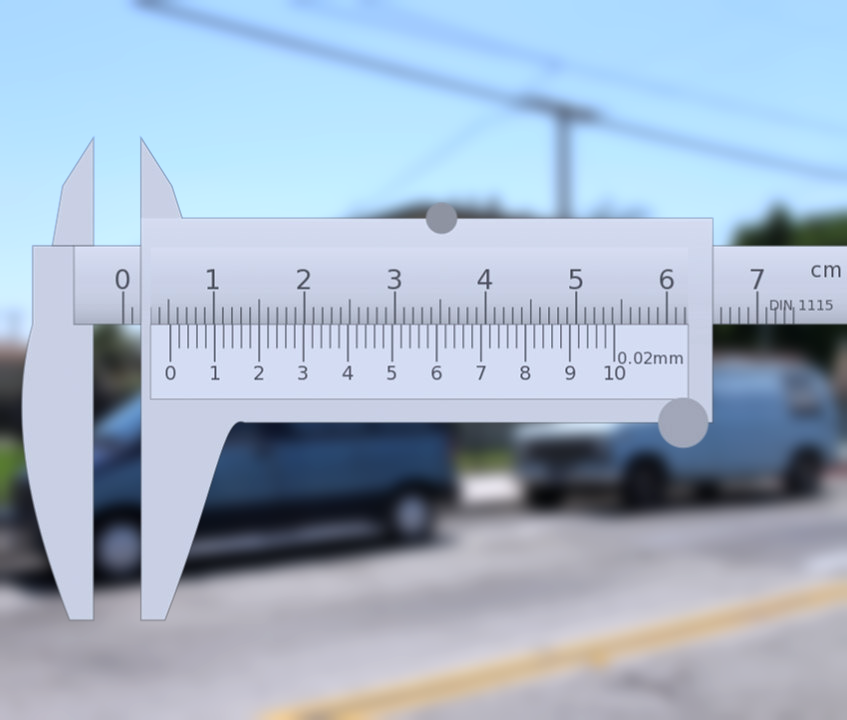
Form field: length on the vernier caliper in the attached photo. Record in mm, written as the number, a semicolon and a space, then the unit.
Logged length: 5.2; mm
